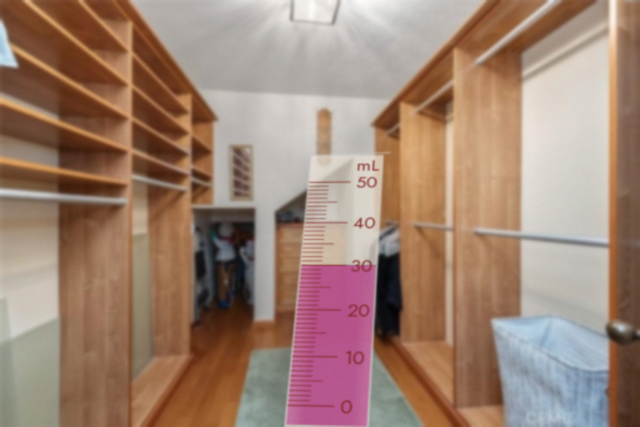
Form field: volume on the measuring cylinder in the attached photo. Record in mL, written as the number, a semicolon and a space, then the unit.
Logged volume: 30; mL
